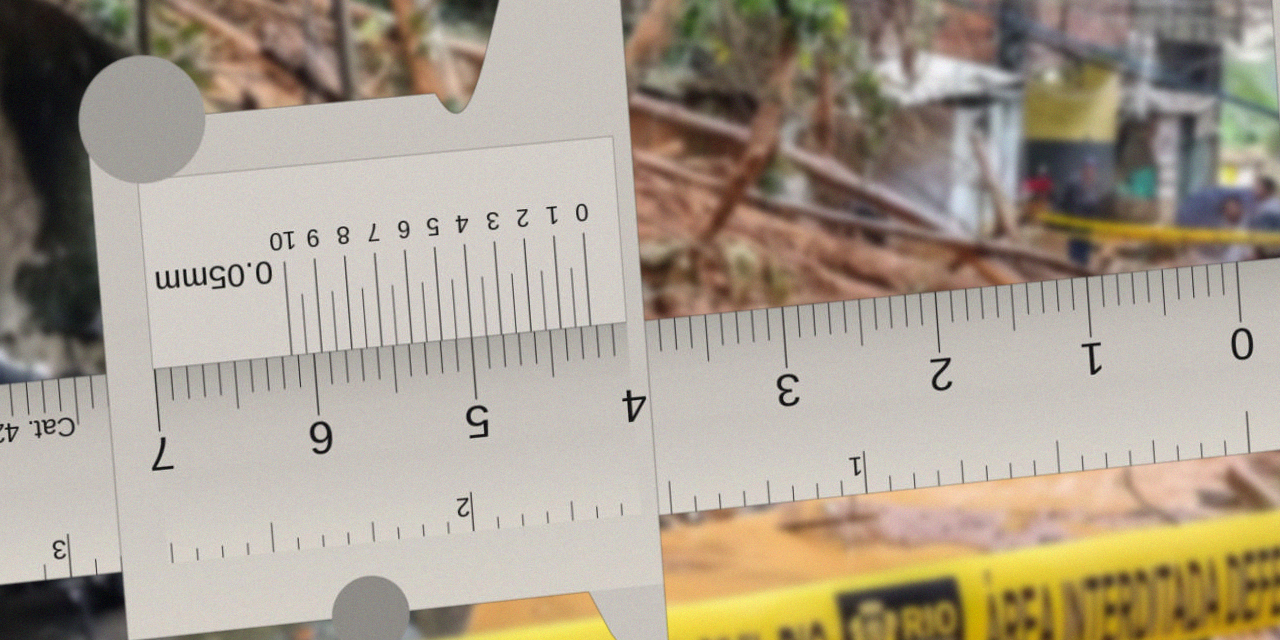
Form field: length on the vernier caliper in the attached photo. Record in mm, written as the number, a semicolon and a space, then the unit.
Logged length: 42.4; mm
